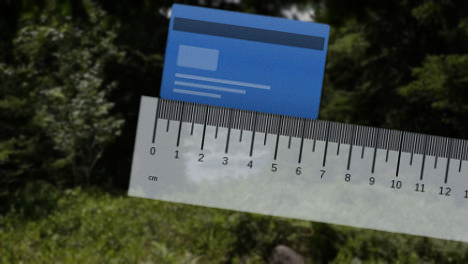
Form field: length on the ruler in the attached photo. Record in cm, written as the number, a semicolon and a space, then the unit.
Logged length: 6.5; cm
